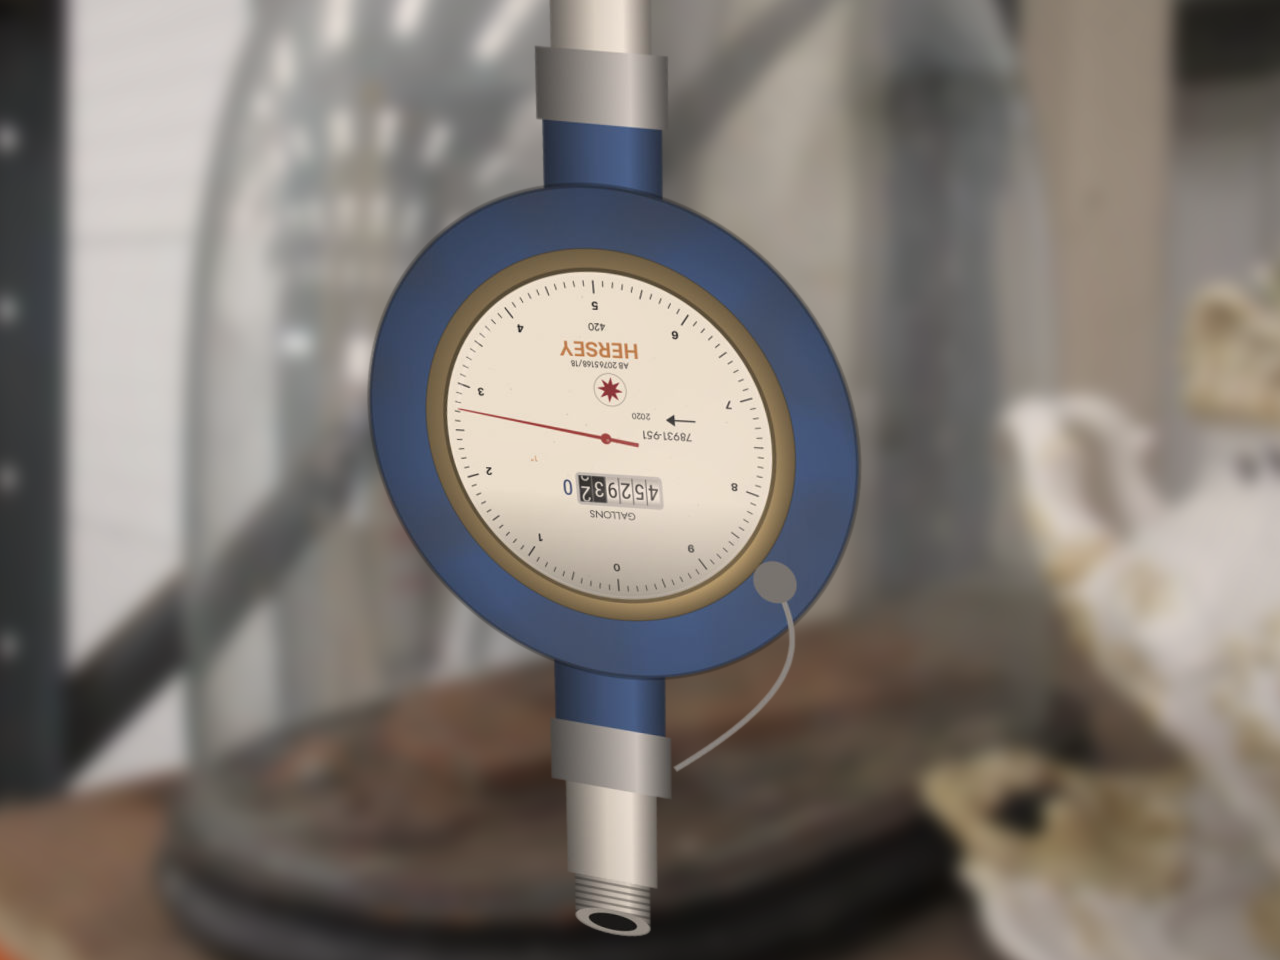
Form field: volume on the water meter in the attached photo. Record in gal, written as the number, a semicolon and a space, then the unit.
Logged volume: 4529322.7; gal
